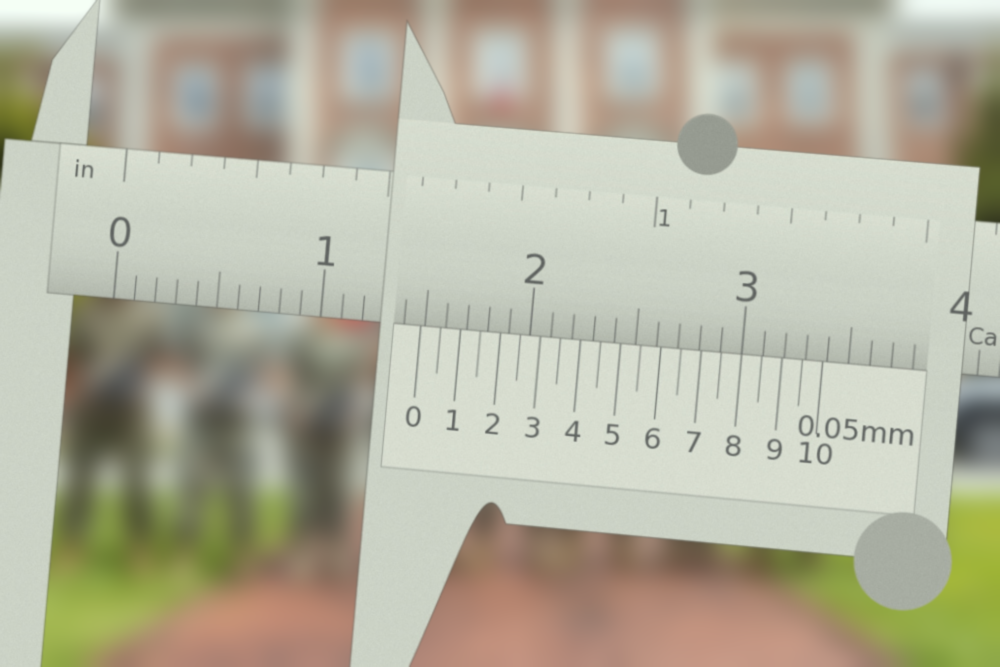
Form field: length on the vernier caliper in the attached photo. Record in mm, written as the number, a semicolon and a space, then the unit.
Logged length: 14.8; mm
